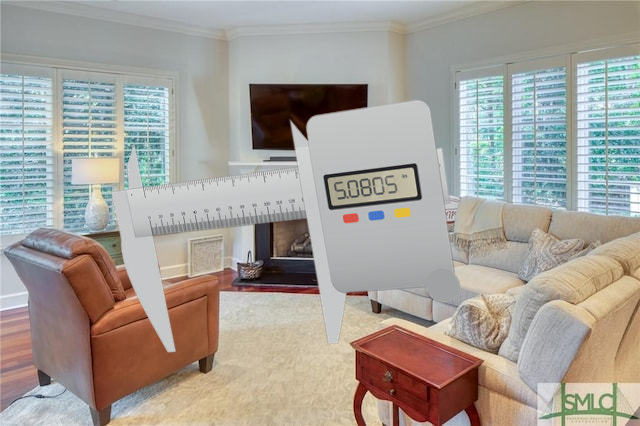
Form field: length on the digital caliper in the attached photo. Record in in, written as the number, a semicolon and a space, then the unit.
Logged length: 5.0805; in
